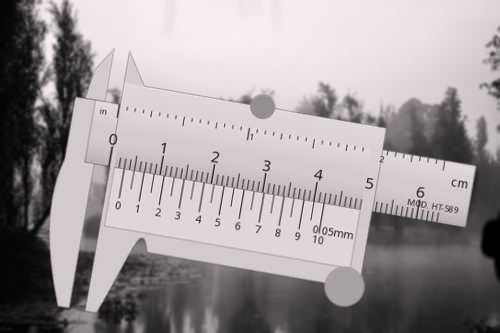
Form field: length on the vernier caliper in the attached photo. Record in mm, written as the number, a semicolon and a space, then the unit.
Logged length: 3.0; mm
